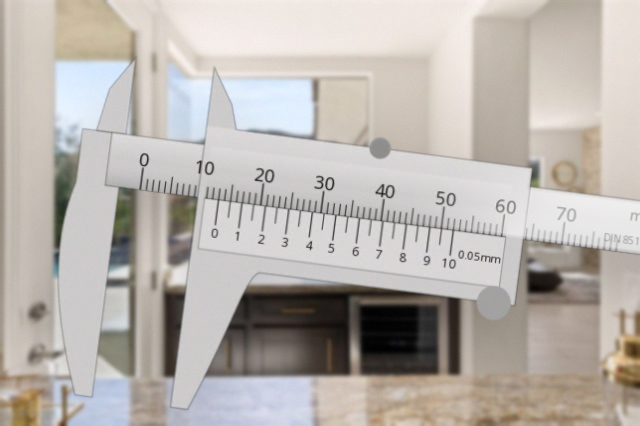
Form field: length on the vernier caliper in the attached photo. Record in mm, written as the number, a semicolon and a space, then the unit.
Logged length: 13.0; mm
